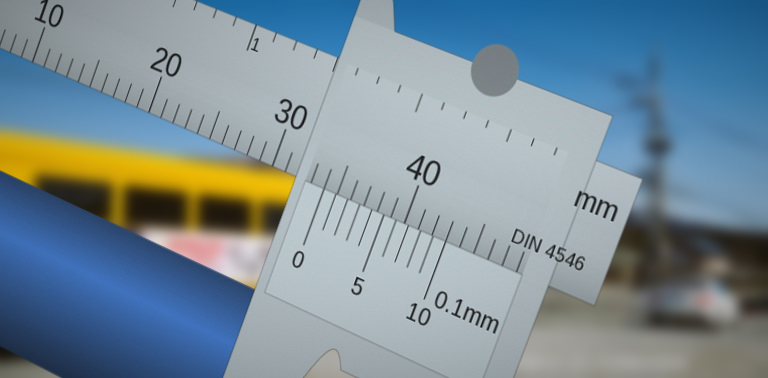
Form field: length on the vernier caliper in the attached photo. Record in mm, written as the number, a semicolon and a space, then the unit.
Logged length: 34.0; mm
